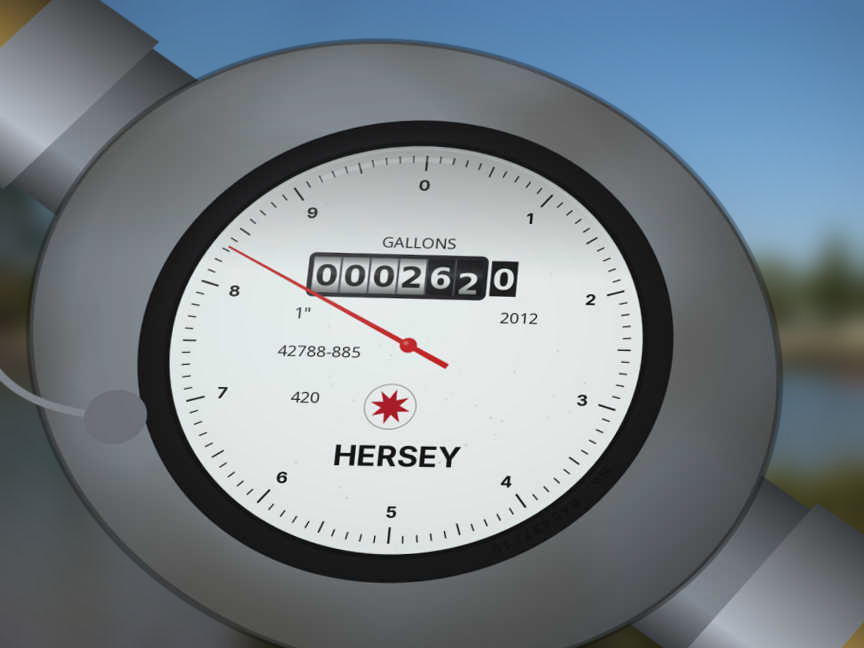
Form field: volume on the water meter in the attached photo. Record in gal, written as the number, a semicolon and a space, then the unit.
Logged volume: 2618.3; gal
